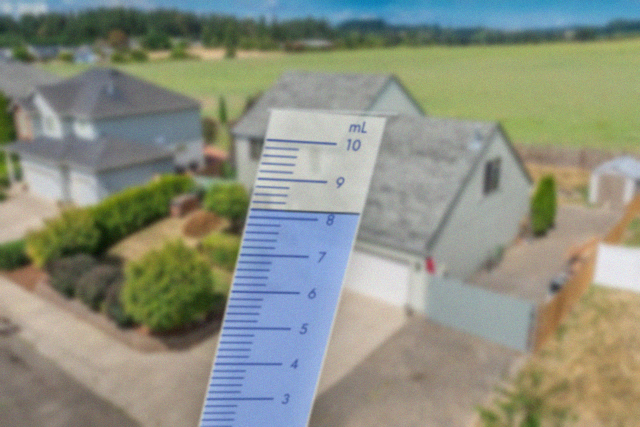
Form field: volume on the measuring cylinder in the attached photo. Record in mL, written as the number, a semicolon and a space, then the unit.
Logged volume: 8.2; mL
